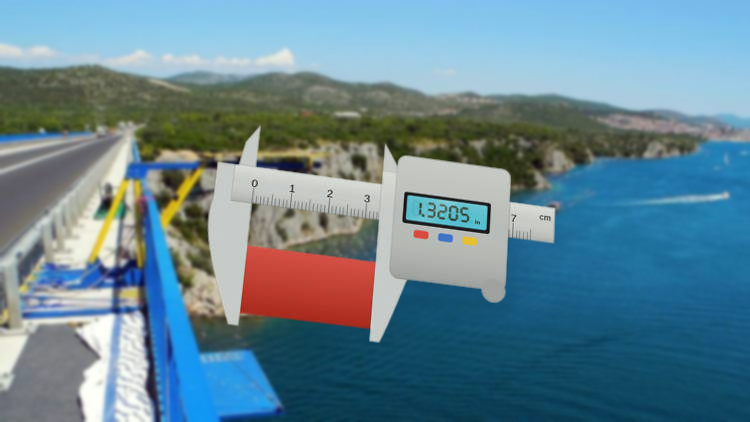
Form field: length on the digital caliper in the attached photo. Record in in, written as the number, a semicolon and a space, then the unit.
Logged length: 1.3205; in
